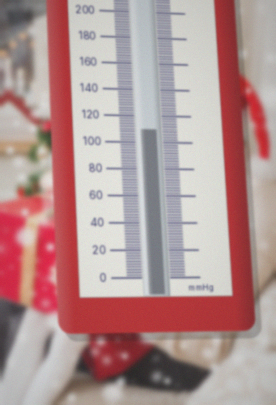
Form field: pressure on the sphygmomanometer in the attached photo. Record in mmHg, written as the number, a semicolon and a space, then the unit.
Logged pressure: 110; mmHg
